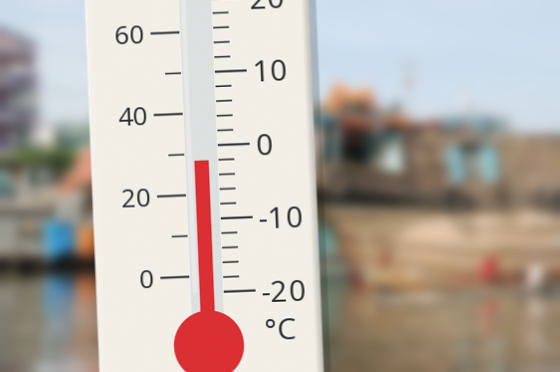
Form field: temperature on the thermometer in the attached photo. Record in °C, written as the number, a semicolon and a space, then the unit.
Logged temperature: -2; °C
